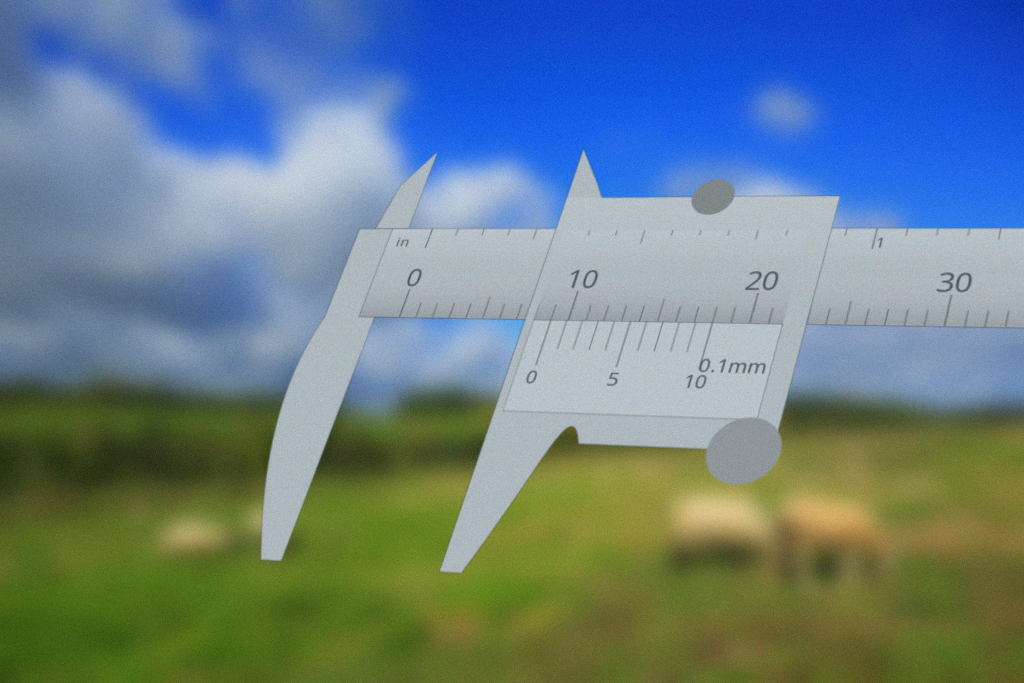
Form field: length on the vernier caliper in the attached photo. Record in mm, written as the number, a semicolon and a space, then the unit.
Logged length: 9.0; mm
